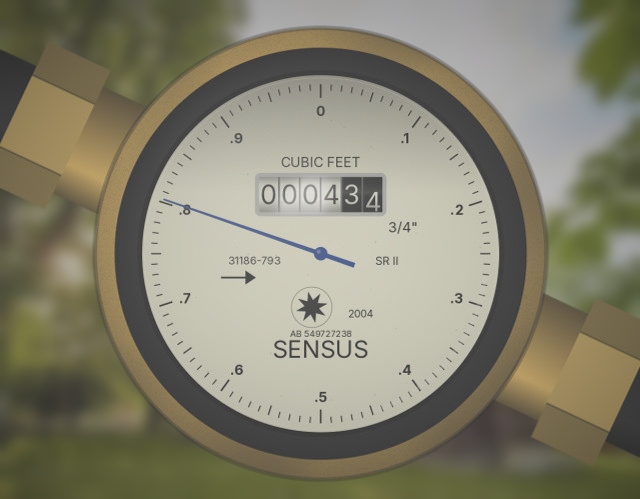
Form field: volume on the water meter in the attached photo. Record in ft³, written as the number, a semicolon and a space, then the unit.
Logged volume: 433.80; ft³
